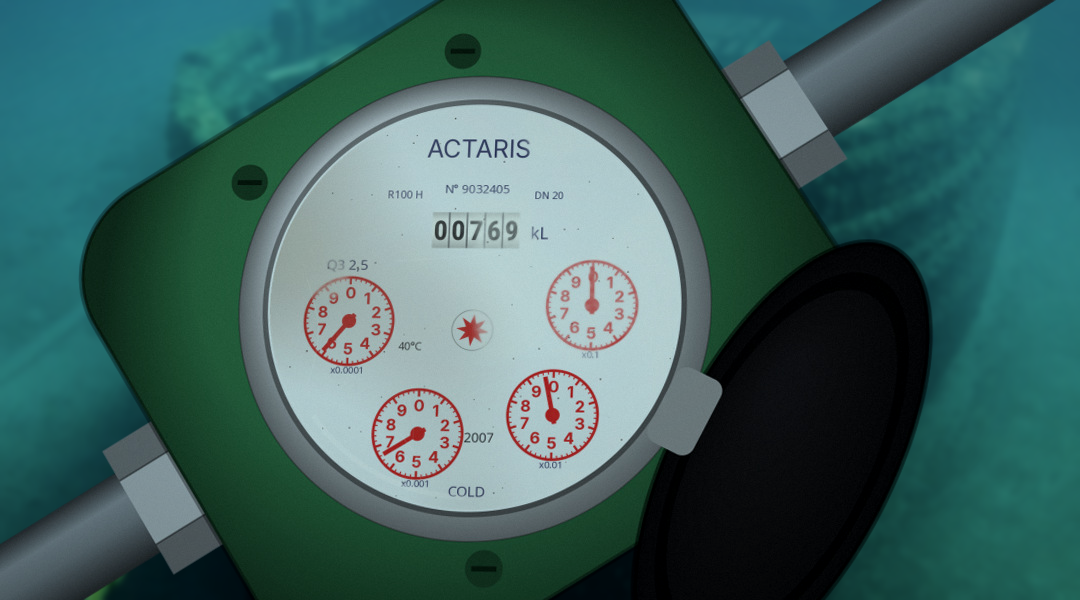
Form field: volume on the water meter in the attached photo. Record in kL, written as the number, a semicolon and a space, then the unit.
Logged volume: 768.9966; kL
